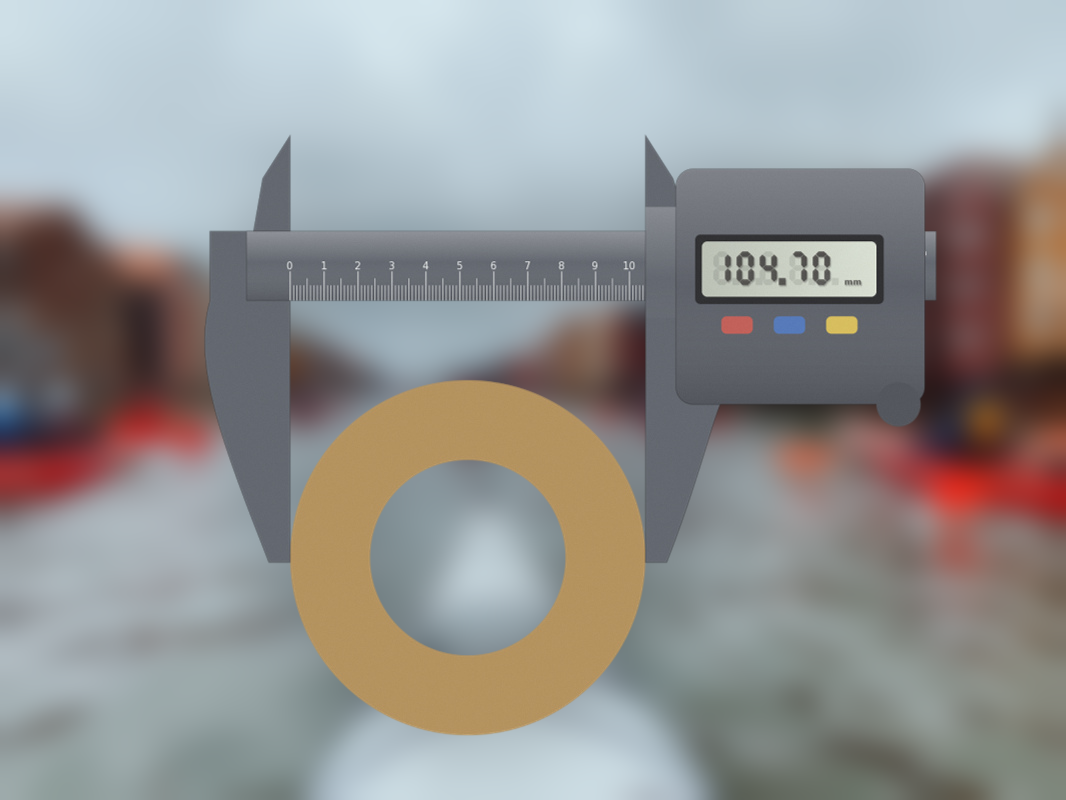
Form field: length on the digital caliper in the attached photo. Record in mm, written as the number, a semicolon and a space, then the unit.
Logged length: 104.70; mm
